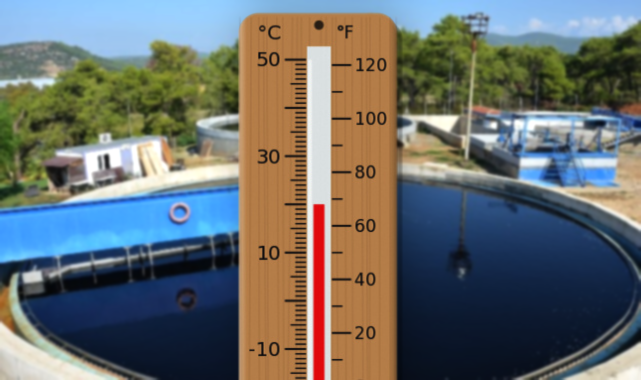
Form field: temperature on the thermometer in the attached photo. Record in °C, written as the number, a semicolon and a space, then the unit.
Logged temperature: 20; °C
